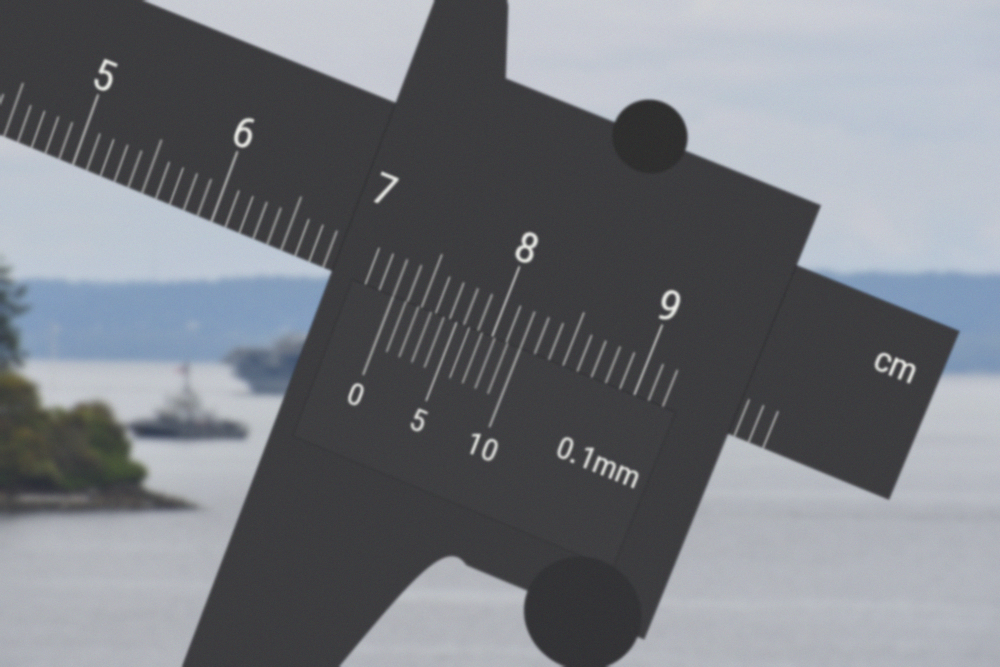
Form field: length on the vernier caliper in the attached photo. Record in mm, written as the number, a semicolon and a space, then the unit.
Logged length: 73.0; mm
